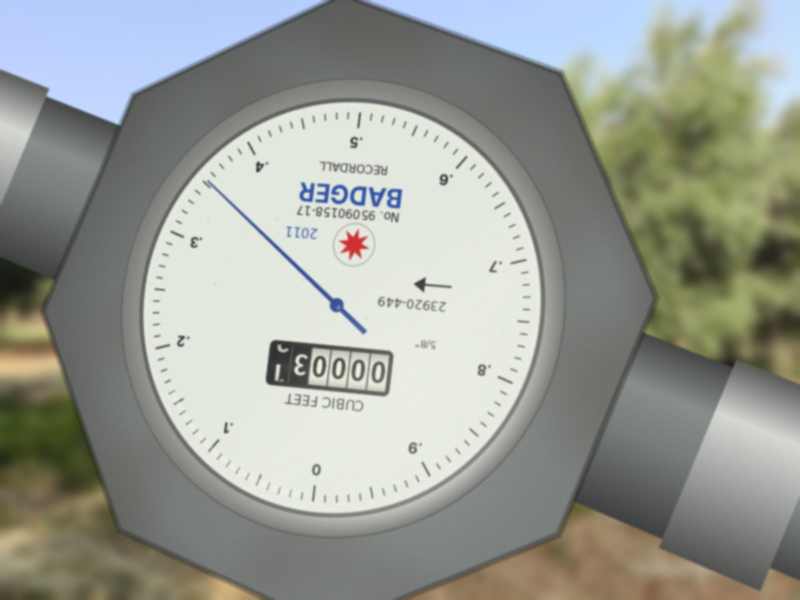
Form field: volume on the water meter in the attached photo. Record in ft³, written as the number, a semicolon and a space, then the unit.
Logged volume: 31.35; ft³
